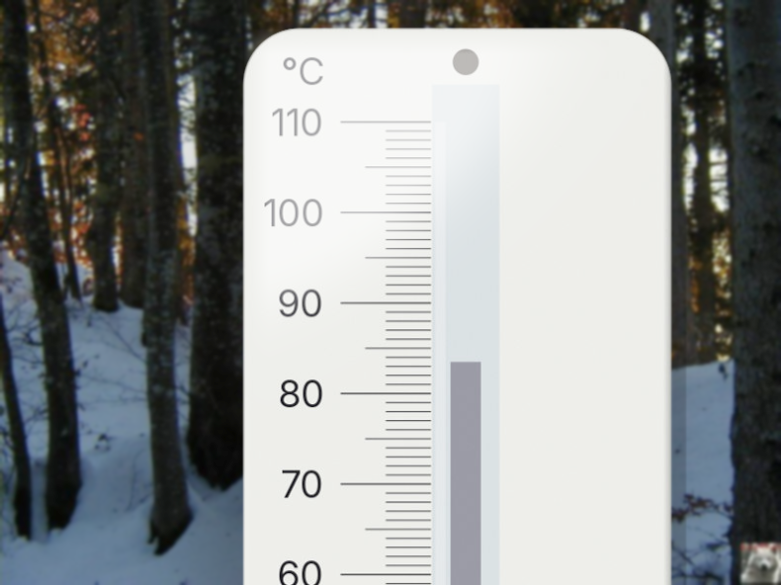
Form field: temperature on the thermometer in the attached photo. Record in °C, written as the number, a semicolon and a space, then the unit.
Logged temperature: 83.5; °C
